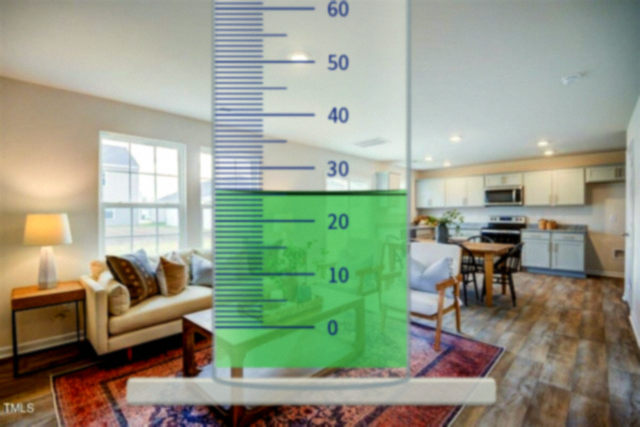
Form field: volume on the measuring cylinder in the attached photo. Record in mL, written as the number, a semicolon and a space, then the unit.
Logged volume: 25; mL
